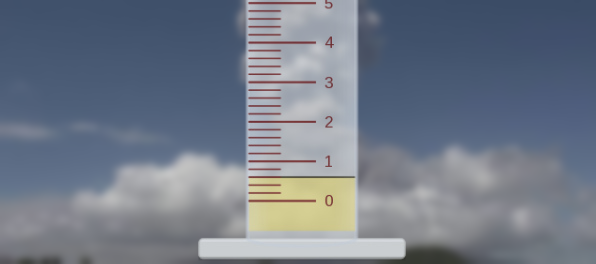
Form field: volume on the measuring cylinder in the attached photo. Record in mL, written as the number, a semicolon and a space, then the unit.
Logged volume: 0.6; mL
